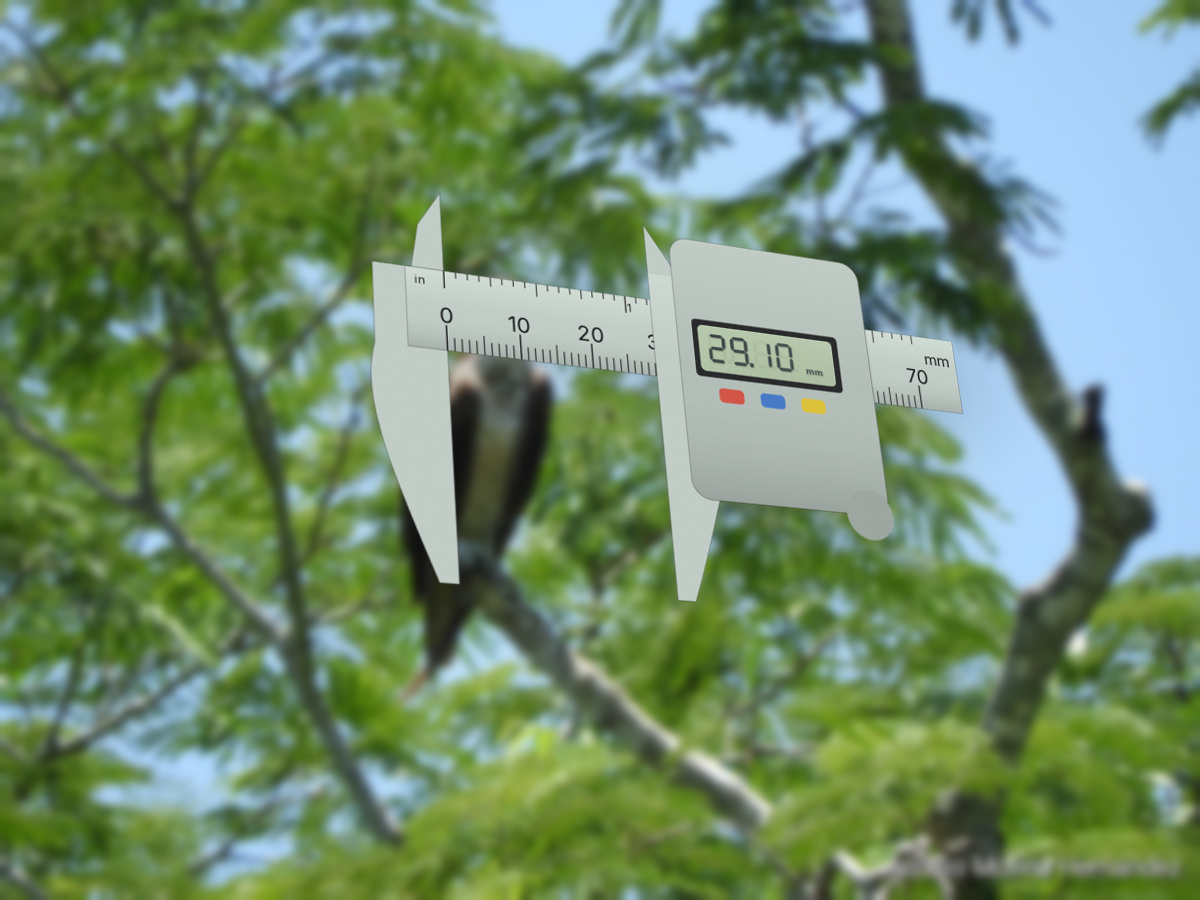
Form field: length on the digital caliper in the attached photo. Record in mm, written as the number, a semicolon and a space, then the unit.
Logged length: 29.10; mm
